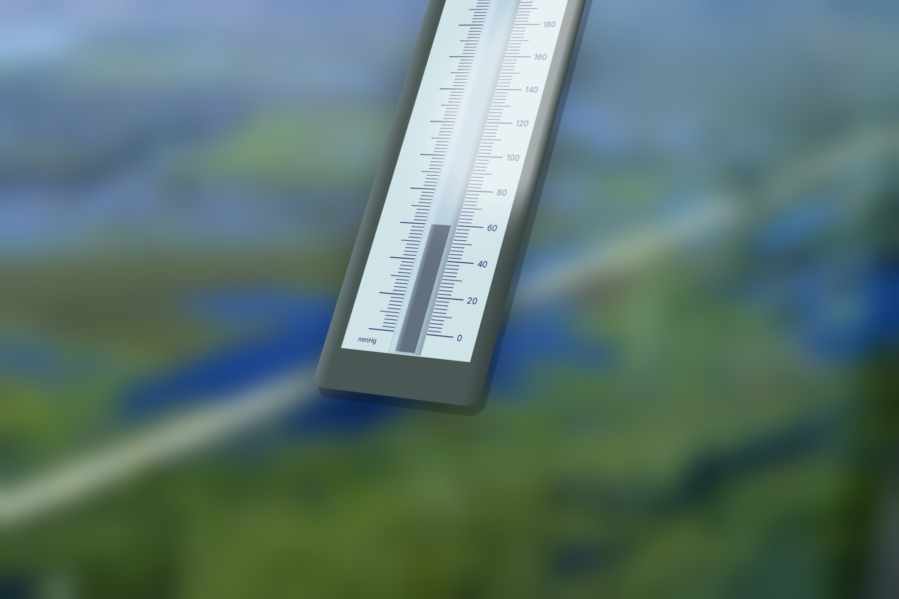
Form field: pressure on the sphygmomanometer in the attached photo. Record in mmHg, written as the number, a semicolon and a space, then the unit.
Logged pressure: 60; mmHg
